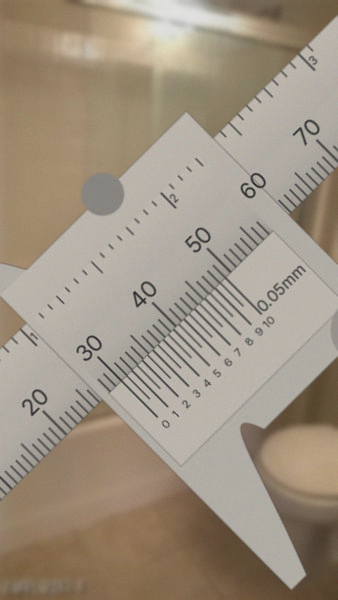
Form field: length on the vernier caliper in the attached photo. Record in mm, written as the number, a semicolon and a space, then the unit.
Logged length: 30.0; mm
